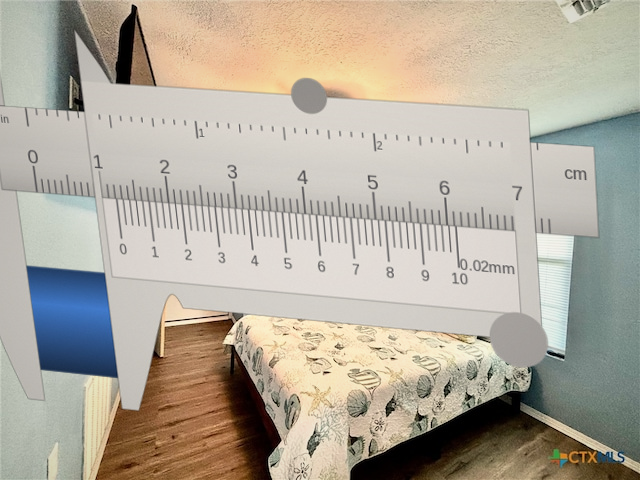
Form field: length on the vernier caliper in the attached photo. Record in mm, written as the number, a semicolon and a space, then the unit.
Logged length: 12.2; mm
